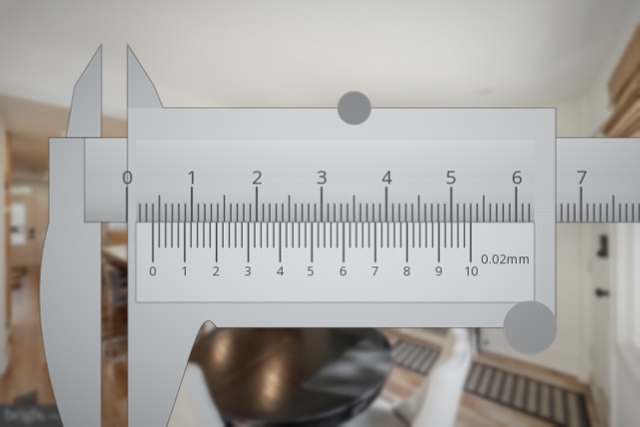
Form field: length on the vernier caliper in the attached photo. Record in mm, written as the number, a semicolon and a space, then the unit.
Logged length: 4.0; mm
